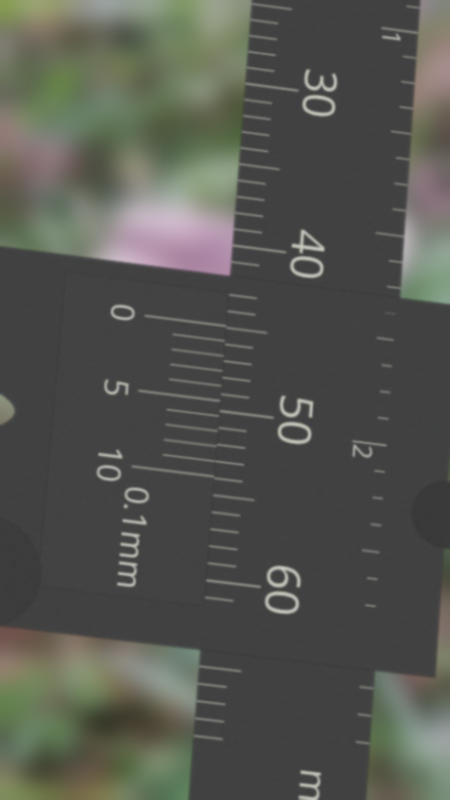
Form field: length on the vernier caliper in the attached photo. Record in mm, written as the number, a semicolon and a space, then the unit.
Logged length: 44.9; mm
